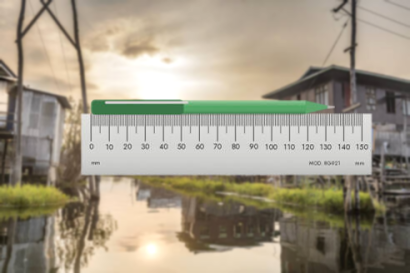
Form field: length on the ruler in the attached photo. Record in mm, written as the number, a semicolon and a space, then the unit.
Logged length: 135; mm
